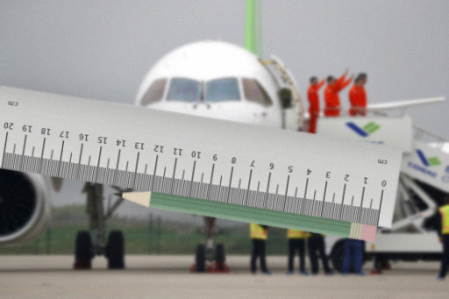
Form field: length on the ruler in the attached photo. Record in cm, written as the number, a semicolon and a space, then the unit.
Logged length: 14; cm
